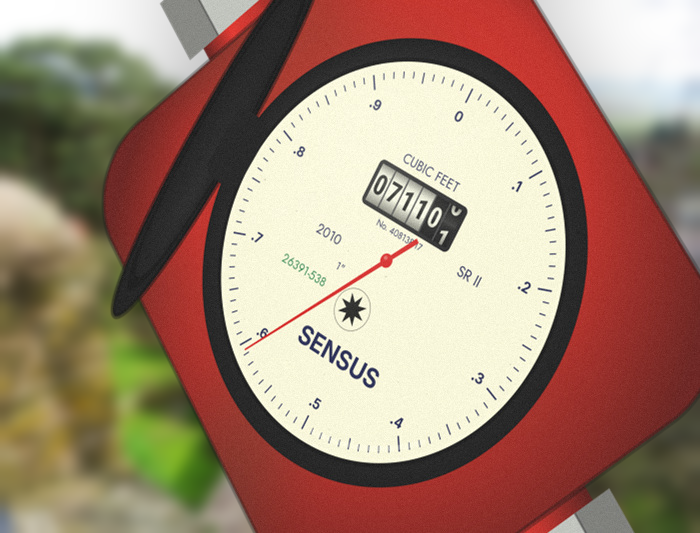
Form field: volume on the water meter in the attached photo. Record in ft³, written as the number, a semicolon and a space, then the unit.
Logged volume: 71100.59; ft³
